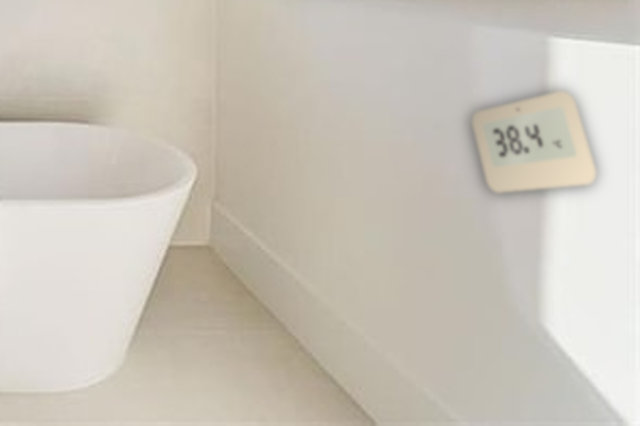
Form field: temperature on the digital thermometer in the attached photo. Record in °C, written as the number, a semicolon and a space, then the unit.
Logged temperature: 38.4; °C
